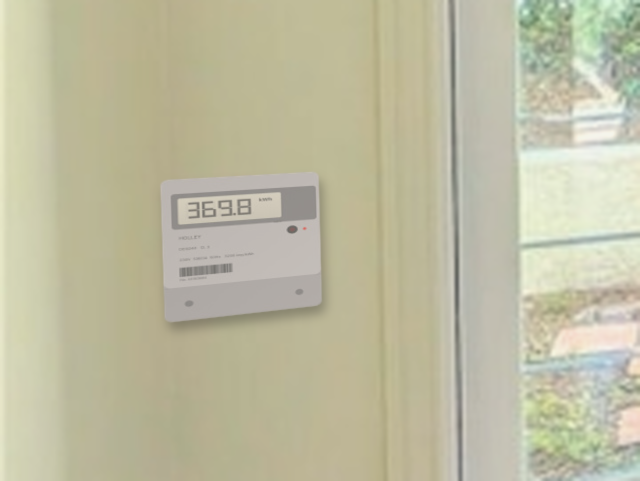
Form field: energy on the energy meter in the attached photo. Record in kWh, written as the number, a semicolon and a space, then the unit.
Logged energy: 369.8; kWh
